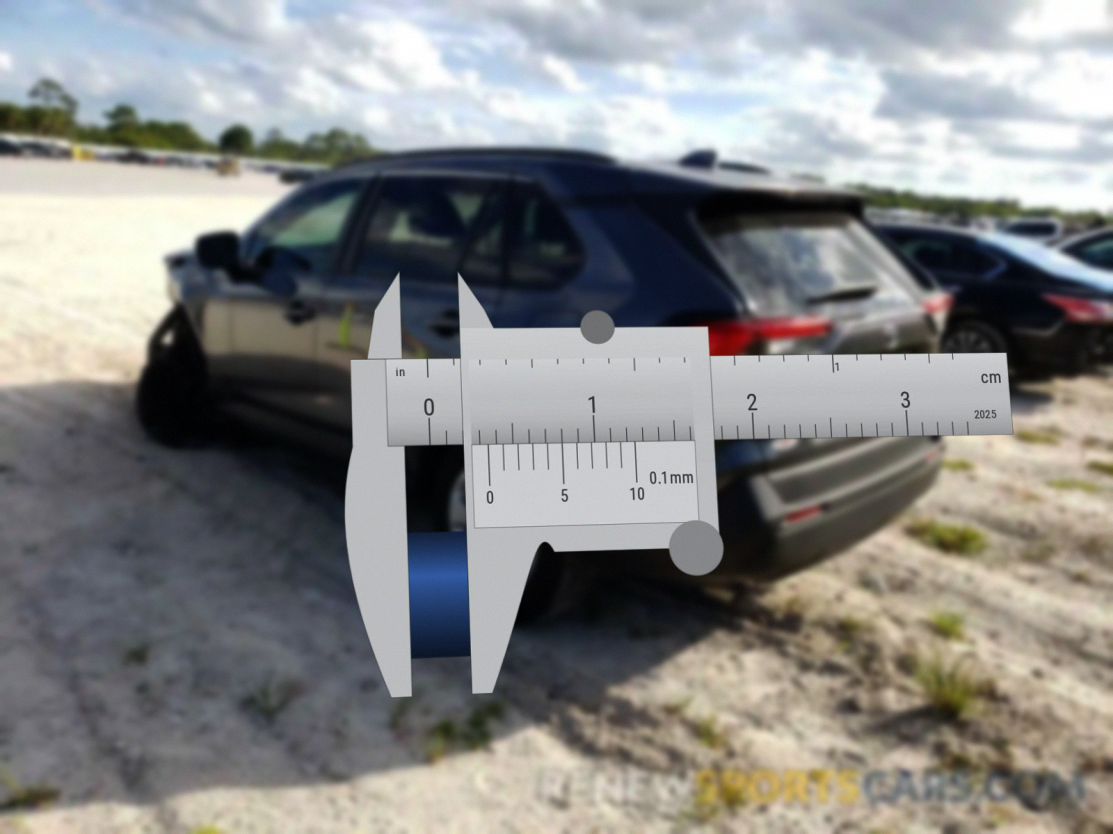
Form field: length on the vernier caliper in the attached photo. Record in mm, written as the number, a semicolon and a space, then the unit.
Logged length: 3.5; mm
